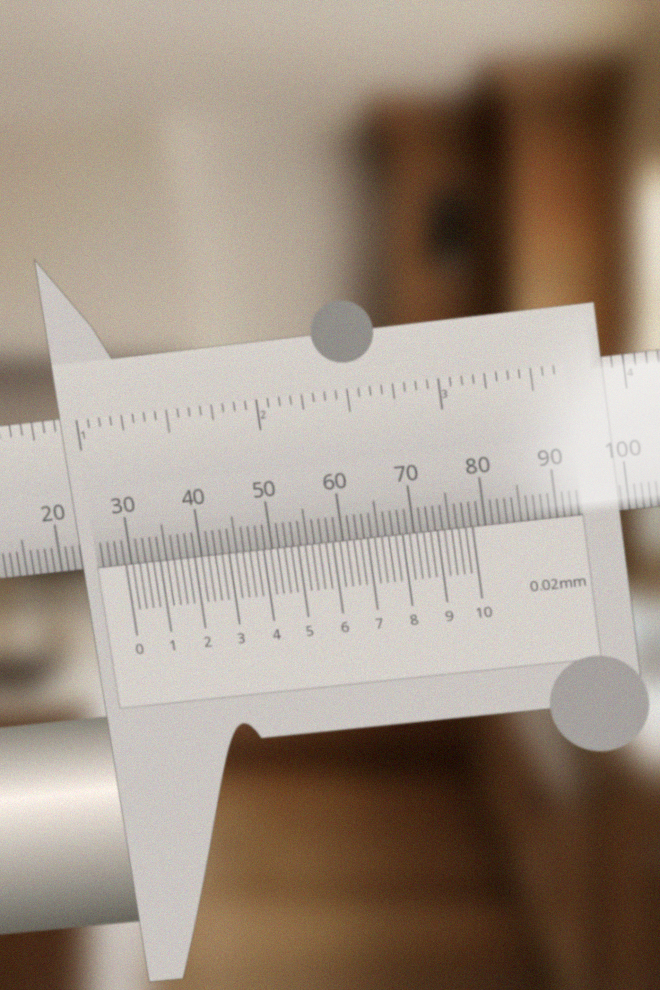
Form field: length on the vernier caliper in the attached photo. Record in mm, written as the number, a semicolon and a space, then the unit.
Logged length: 29.2; mm
